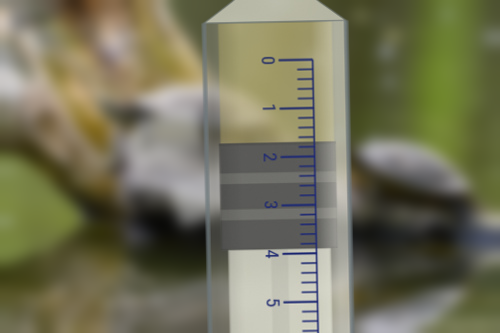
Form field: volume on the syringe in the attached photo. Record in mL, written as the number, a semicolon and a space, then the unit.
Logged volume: 1.7; mL
